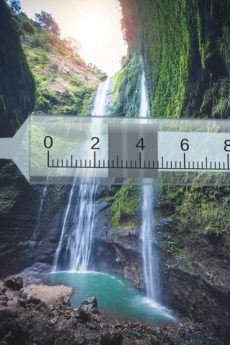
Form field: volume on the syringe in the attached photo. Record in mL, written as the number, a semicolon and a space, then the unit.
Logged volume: 2.6; mL
